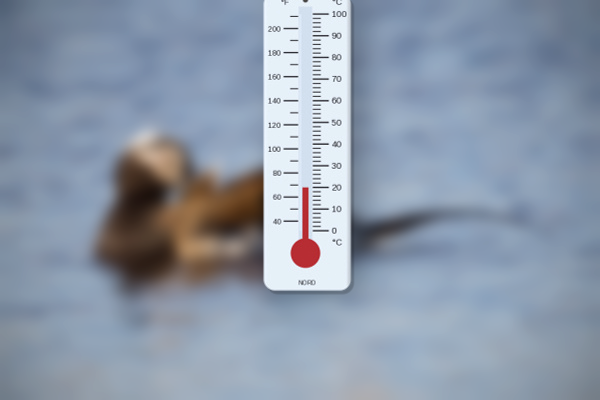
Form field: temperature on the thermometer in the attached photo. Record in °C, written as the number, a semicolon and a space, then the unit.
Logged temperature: 20; °C
